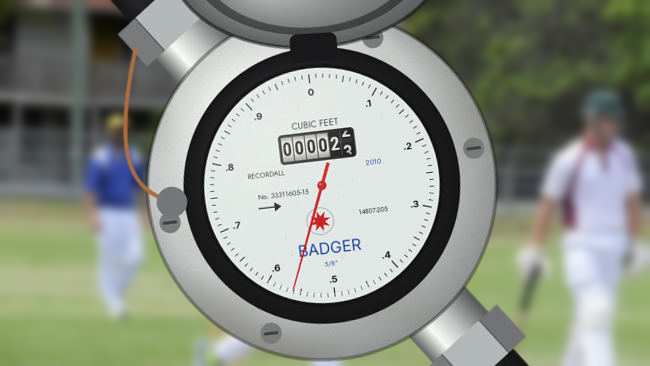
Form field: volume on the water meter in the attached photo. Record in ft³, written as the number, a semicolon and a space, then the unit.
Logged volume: 22.56; ft³
